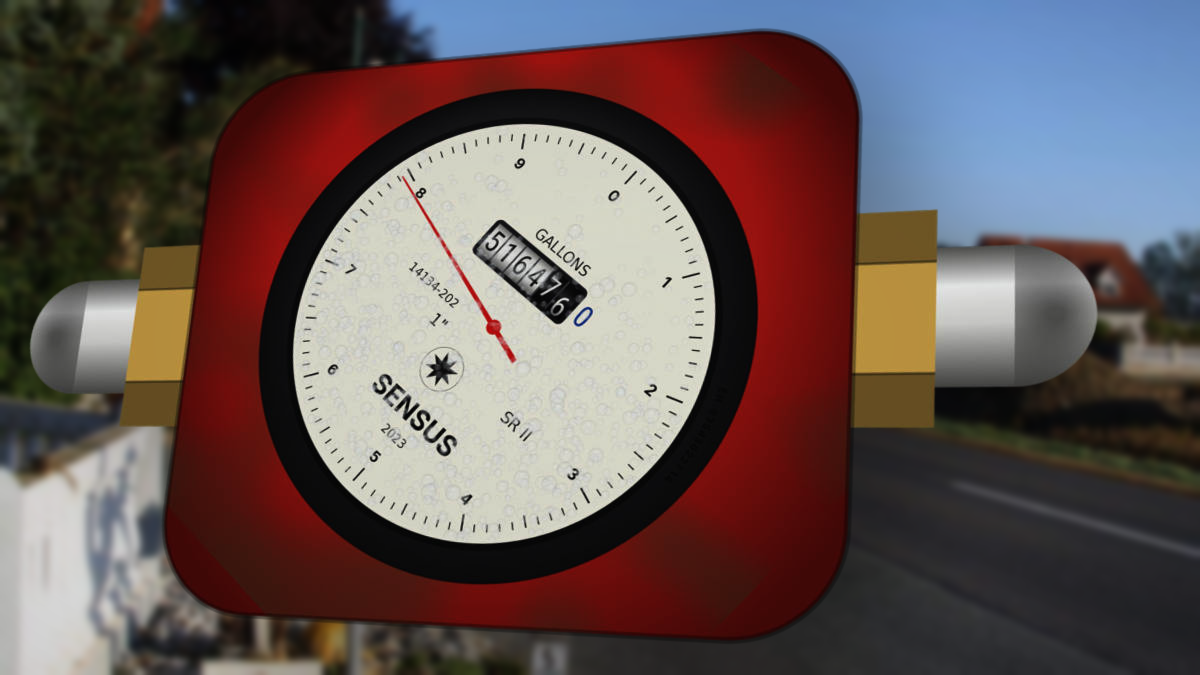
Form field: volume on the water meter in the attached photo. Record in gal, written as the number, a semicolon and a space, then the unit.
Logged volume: 5164757.9; gal
